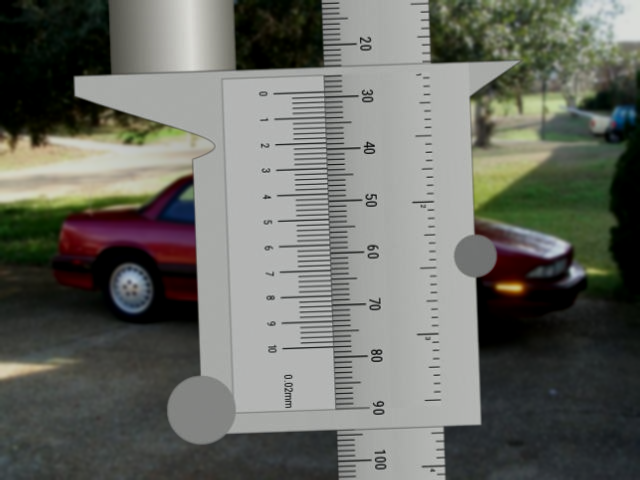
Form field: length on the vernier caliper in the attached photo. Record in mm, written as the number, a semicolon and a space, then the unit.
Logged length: 29.0; mm
